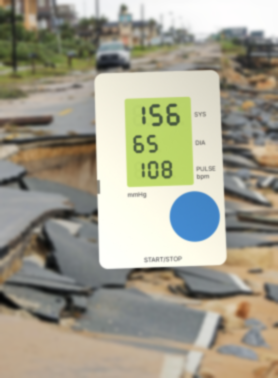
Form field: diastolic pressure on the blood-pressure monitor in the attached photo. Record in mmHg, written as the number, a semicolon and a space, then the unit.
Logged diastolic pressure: 65; mmHg
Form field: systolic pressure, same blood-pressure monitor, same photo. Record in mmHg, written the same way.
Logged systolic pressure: 156; mmHg
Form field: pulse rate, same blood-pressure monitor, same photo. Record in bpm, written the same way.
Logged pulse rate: 108; bpm
